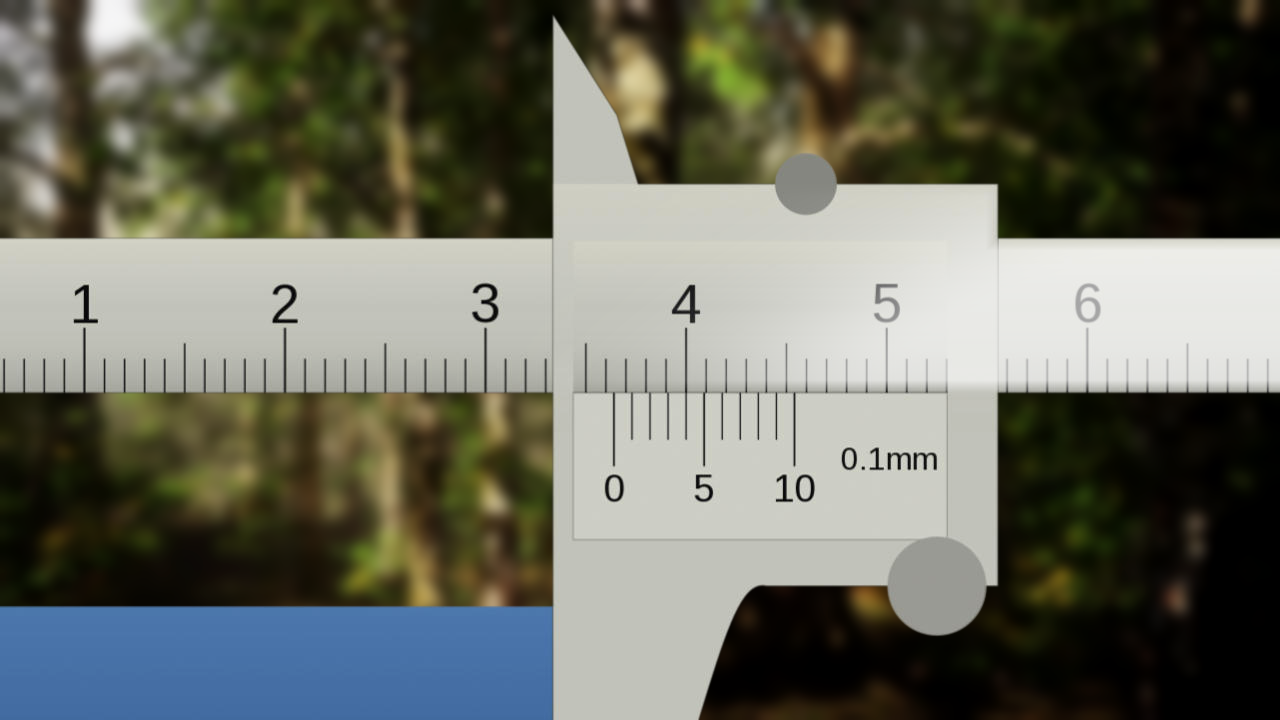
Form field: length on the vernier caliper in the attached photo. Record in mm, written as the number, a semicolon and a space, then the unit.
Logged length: 36.4; mm
